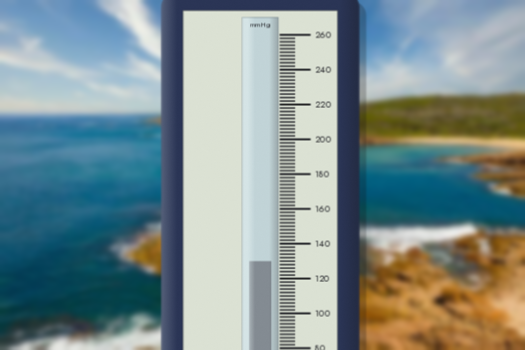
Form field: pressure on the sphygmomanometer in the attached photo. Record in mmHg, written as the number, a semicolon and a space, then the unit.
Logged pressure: 130; mmHg
